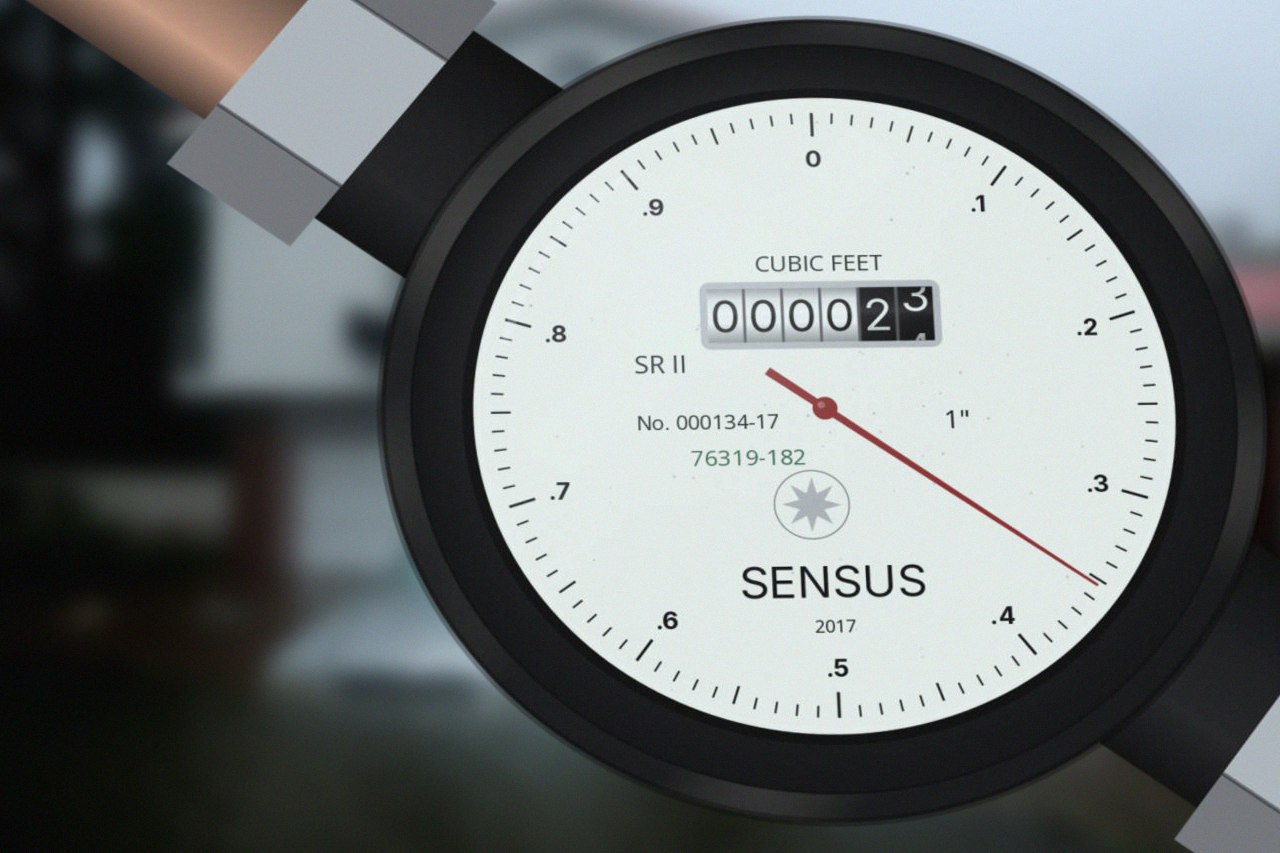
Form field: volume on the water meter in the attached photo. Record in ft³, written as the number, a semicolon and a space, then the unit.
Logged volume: 23.35; ft³
